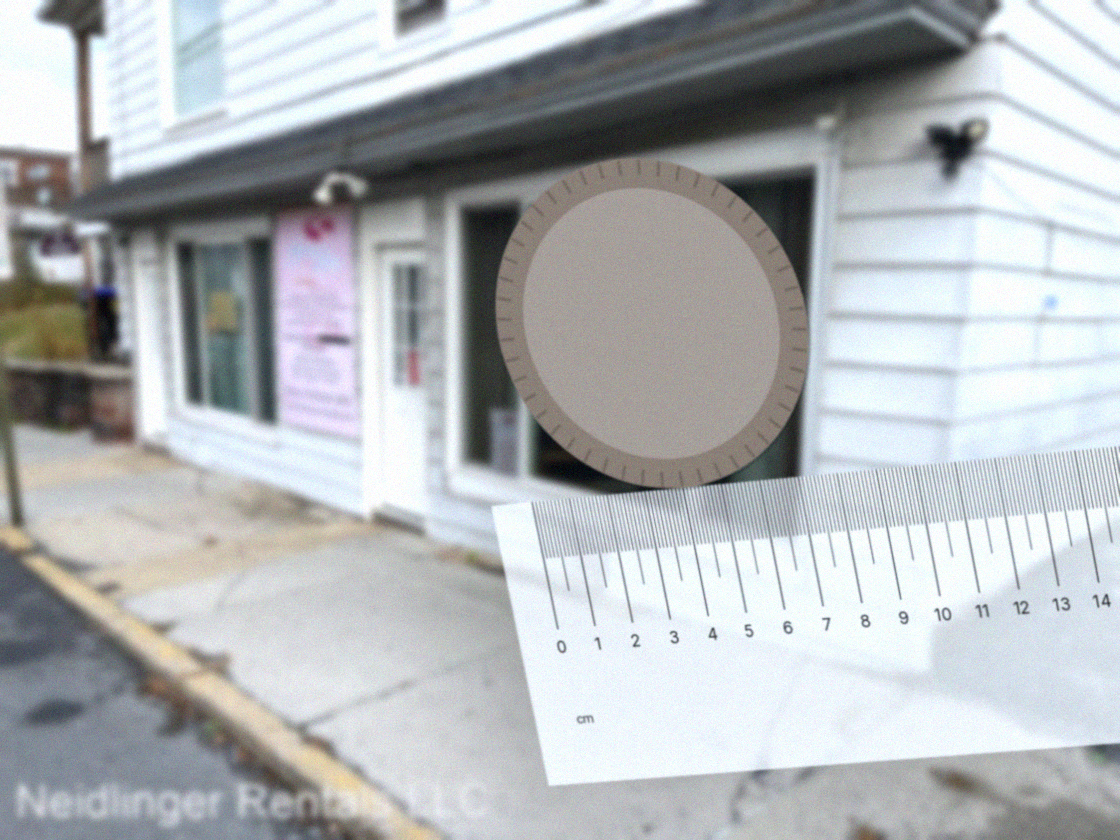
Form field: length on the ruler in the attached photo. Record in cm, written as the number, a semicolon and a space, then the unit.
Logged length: 8; cm
